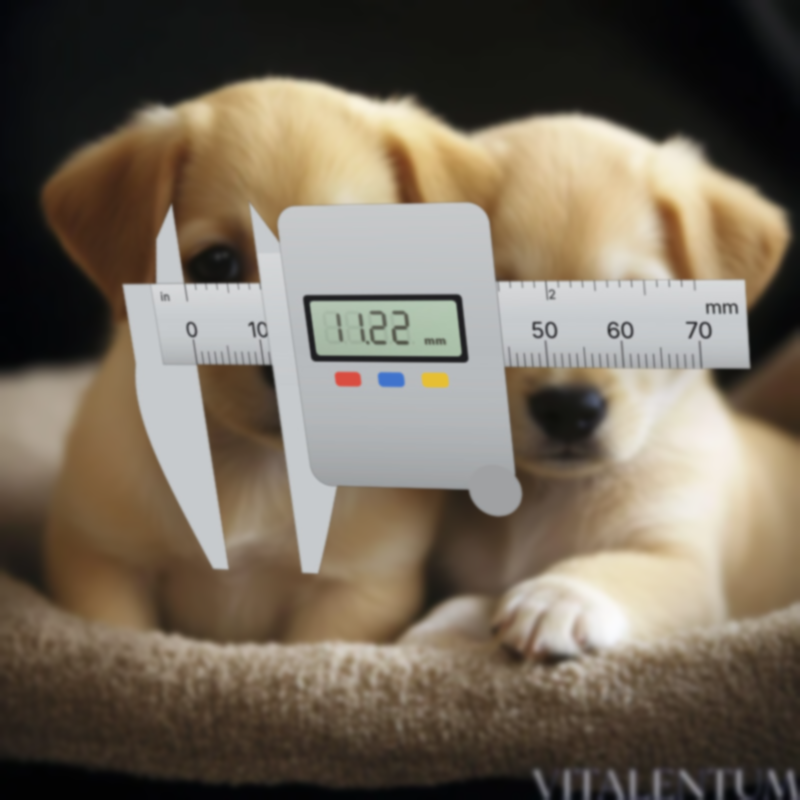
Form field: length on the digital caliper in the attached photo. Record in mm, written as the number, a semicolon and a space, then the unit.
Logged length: 11.22; mm
